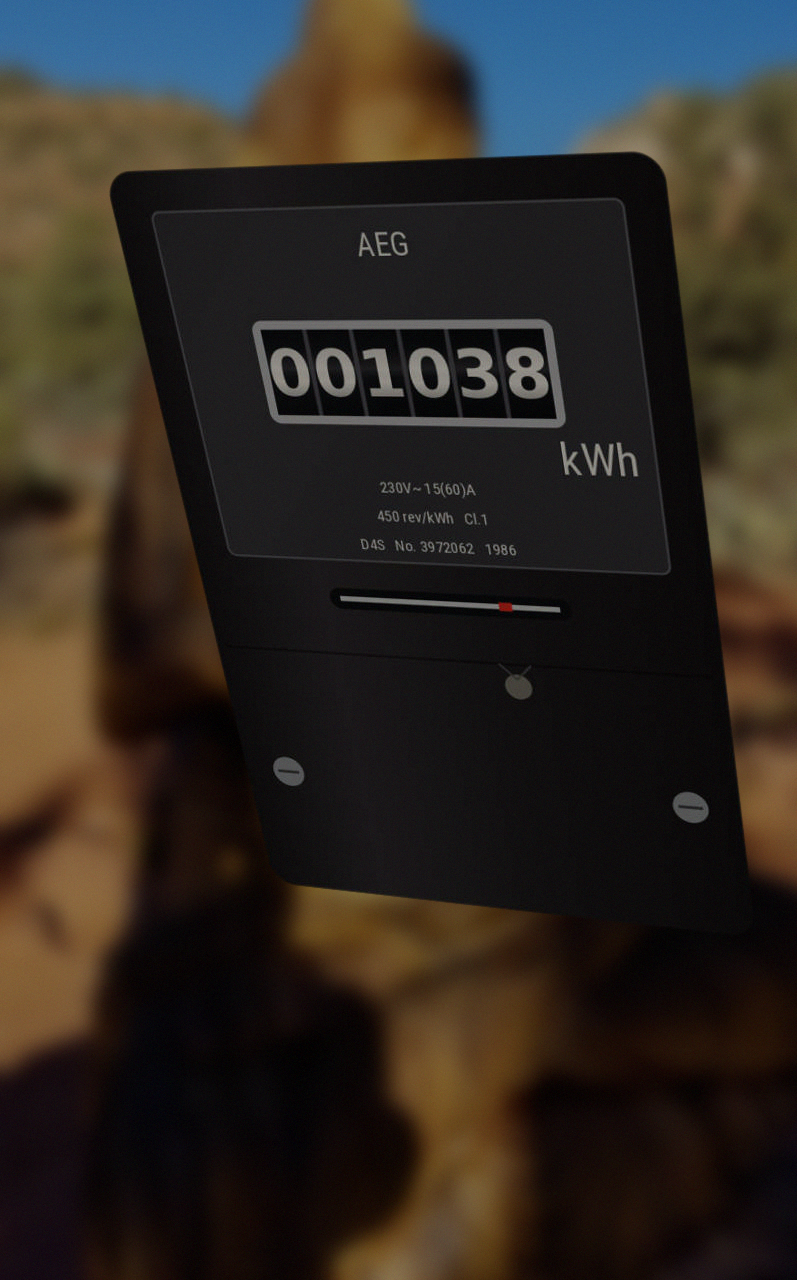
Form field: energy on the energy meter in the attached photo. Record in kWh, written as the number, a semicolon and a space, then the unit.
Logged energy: 1038; kWh
